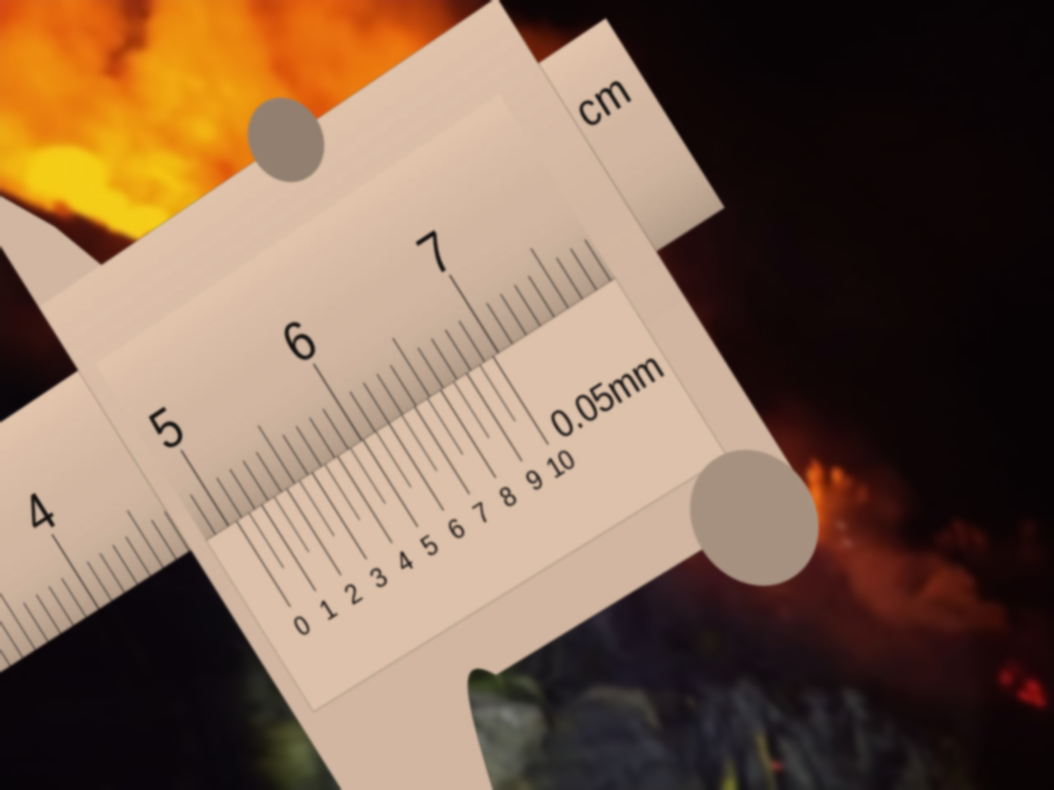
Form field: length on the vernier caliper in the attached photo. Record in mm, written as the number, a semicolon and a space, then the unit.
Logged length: 50.6; mm
